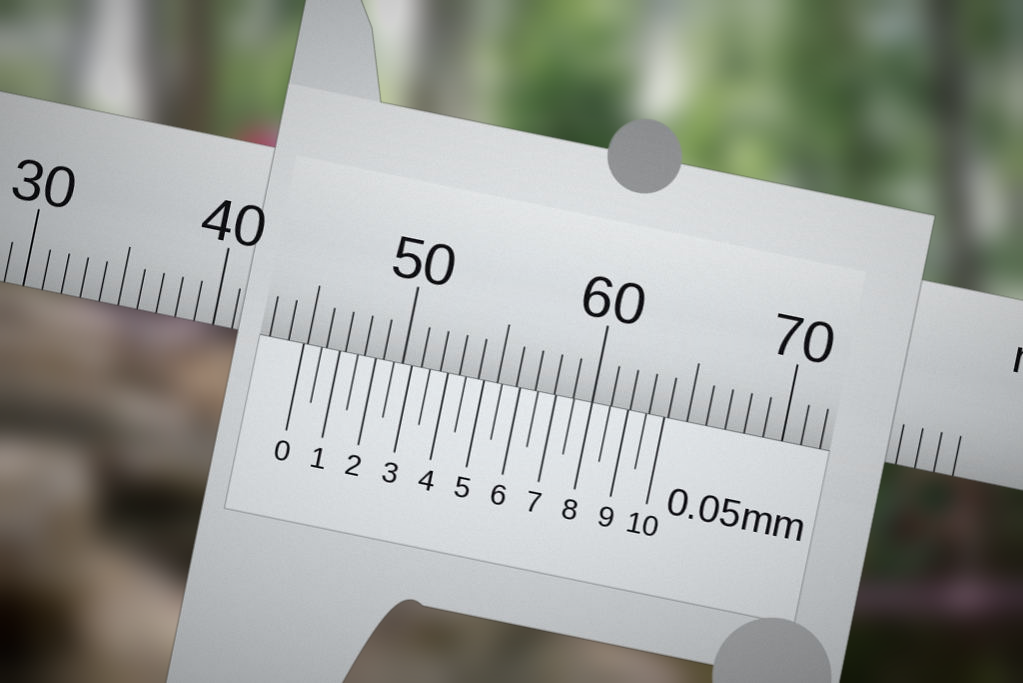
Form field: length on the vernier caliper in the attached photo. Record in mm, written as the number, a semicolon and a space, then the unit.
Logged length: 44.8; mm
